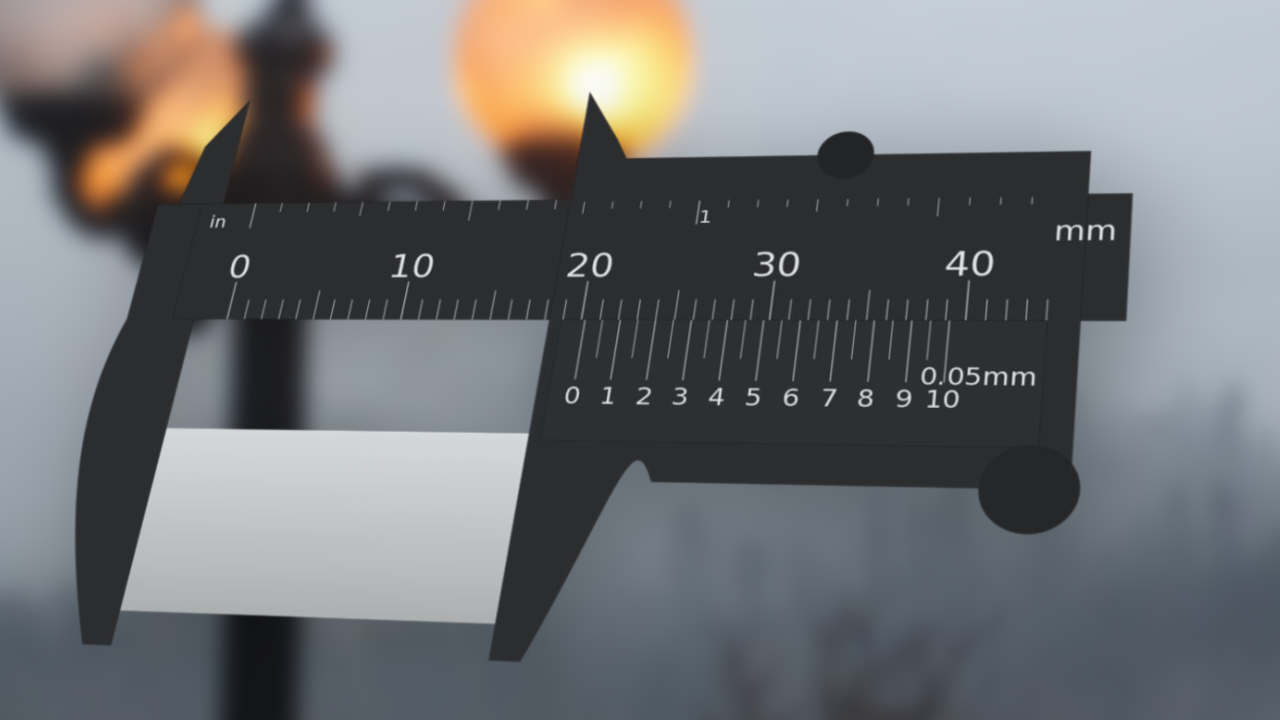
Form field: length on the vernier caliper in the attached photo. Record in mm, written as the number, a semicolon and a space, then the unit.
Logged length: 20.2; mm
